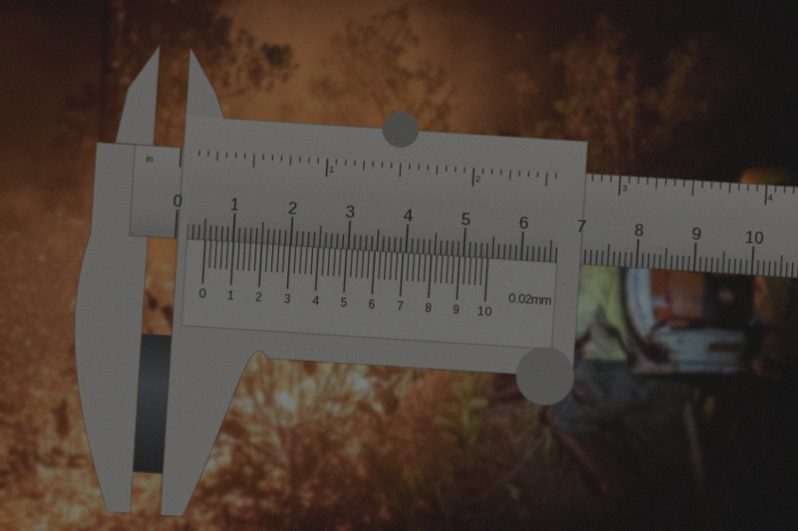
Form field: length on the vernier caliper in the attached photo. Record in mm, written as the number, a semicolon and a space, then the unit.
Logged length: 5.2; mm
